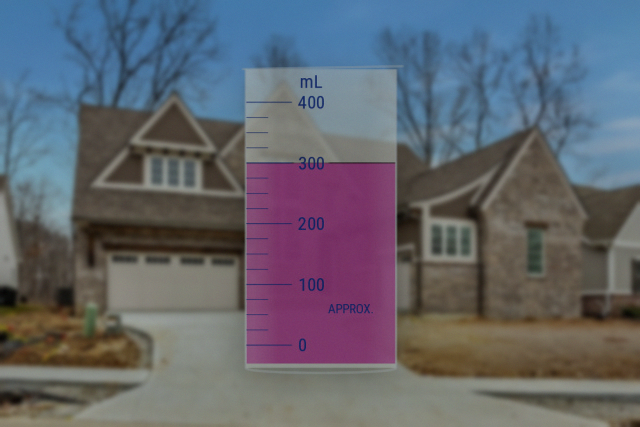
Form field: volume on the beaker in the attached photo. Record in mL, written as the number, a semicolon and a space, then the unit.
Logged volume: 300; mL
